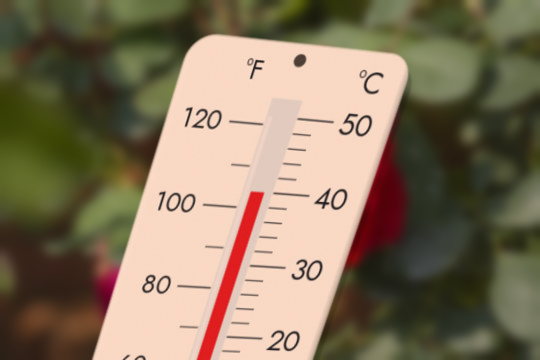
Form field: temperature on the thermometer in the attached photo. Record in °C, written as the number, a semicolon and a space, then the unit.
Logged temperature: 40; °C
